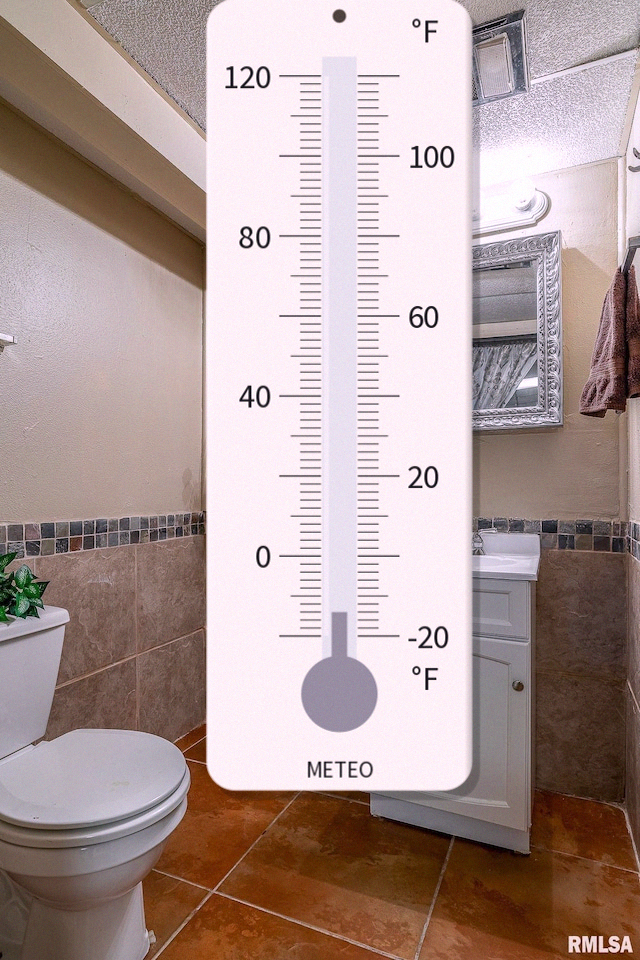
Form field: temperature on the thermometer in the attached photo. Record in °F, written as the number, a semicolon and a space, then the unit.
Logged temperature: -14; °F
